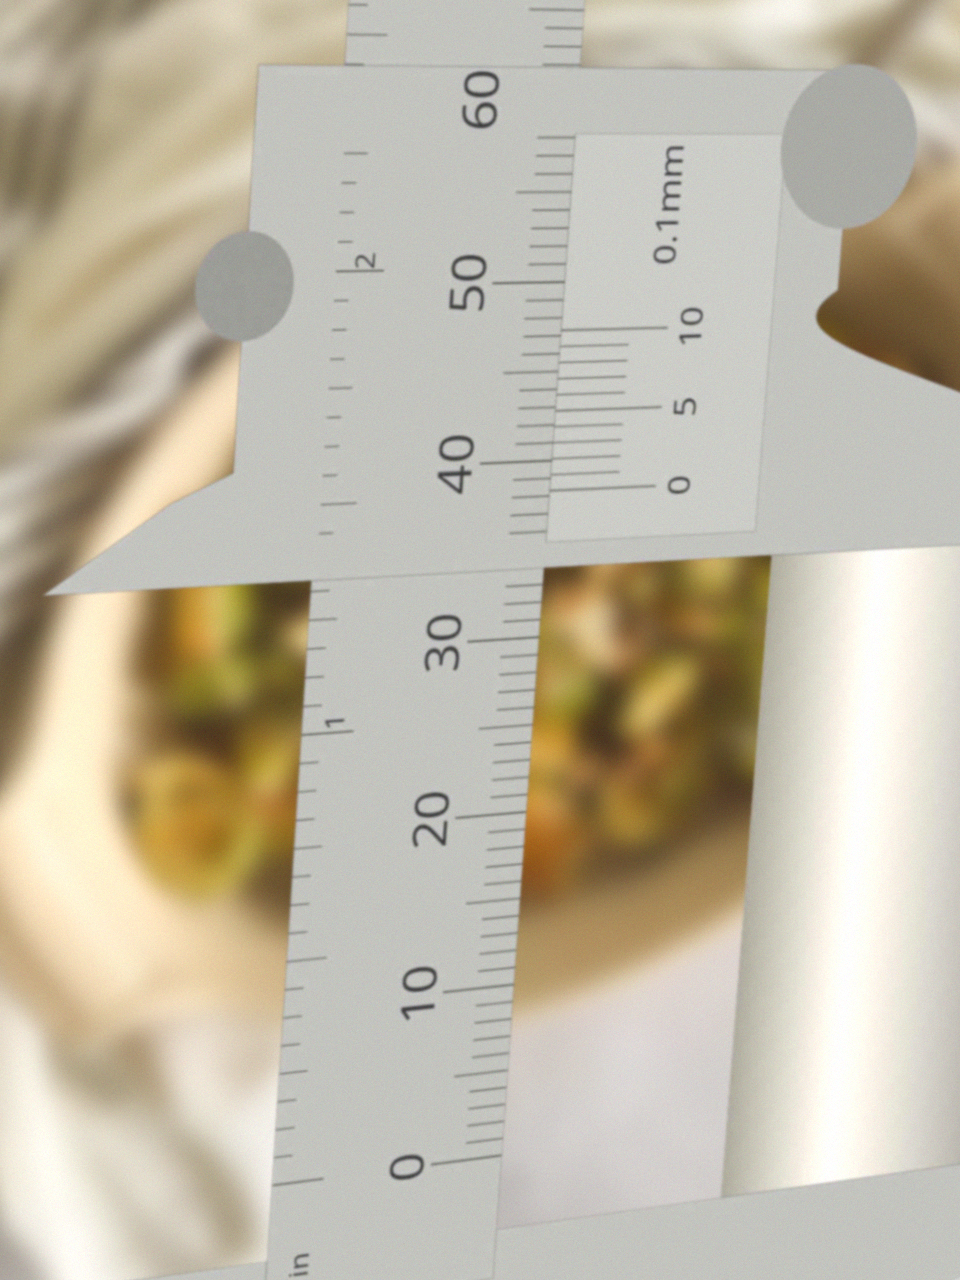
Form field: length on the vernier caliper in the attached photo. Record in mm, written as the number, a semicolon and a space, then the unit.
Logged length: 38.3; mm
